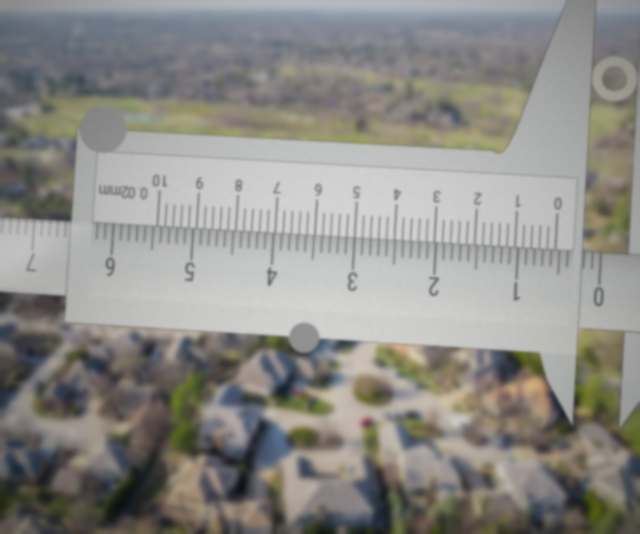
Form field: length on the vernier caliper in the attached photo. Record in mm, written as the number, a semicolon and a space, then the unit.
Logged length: 5.5; mm
